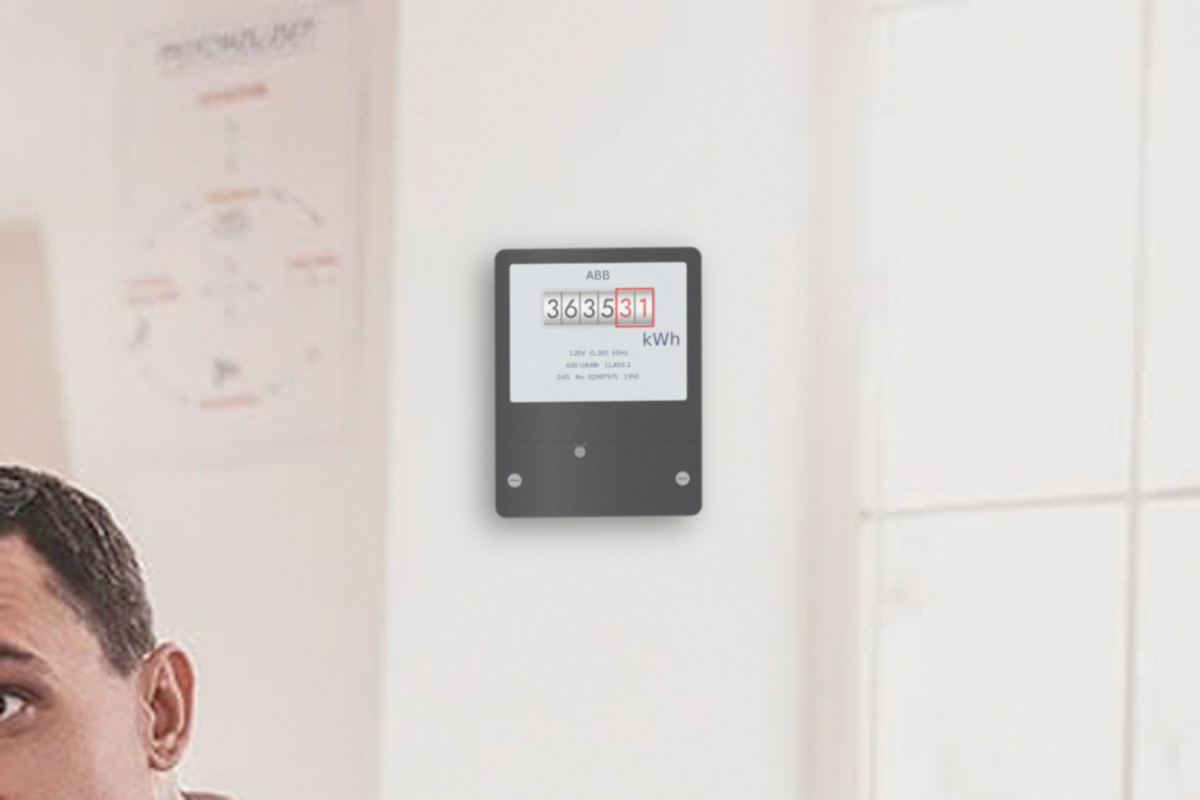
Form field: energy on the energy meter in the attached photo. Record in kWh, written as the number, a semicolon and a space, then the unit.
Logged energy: 3635.31; kWh
